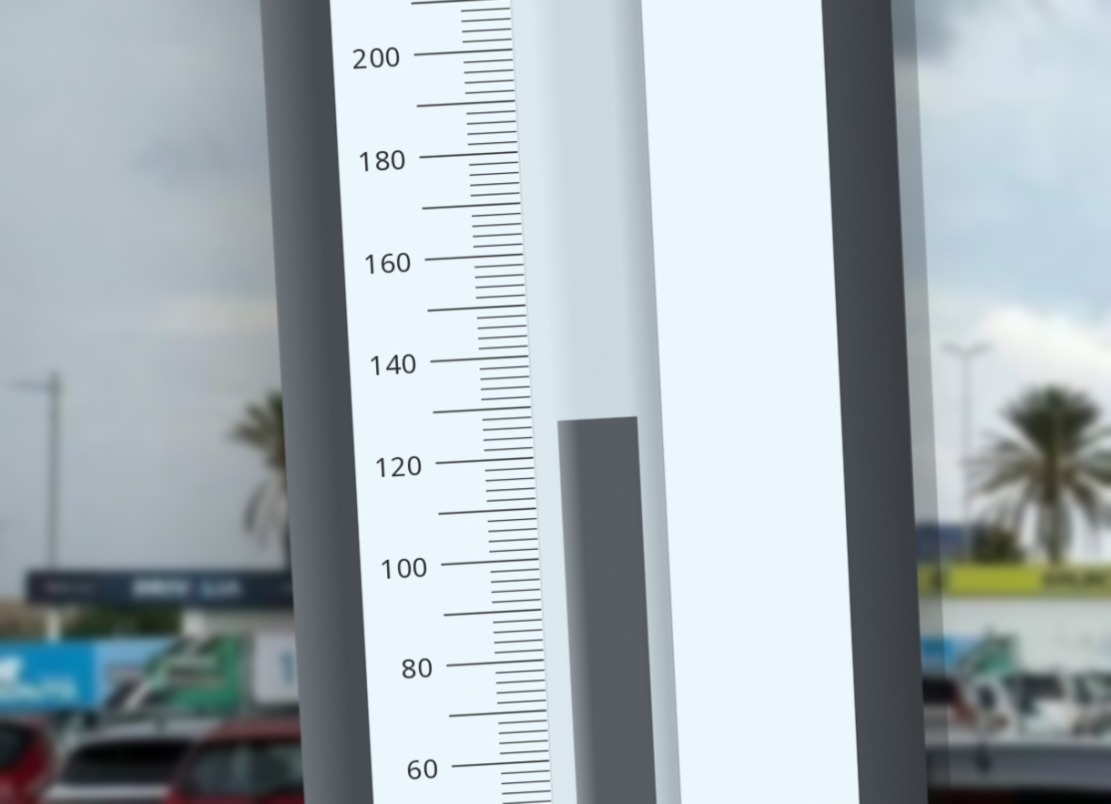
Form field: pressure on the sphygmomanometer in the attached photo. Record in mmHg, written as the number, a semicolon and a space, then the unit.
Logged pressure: 127; mmHg
